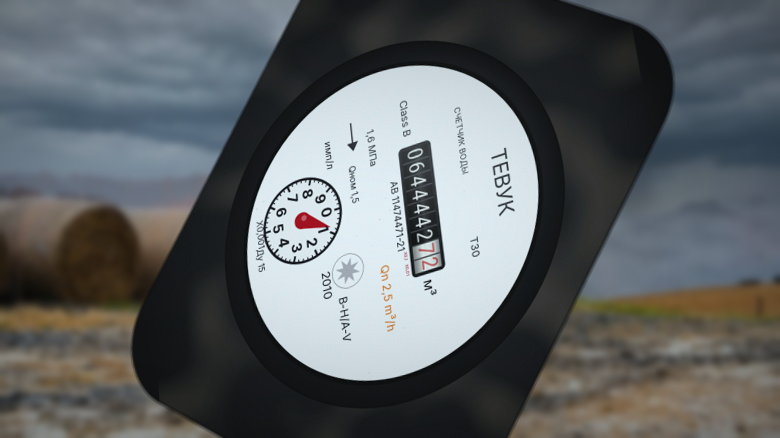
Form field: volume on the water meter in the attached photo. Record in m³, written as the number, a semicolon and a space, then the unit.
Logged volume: 644442.720; m³
